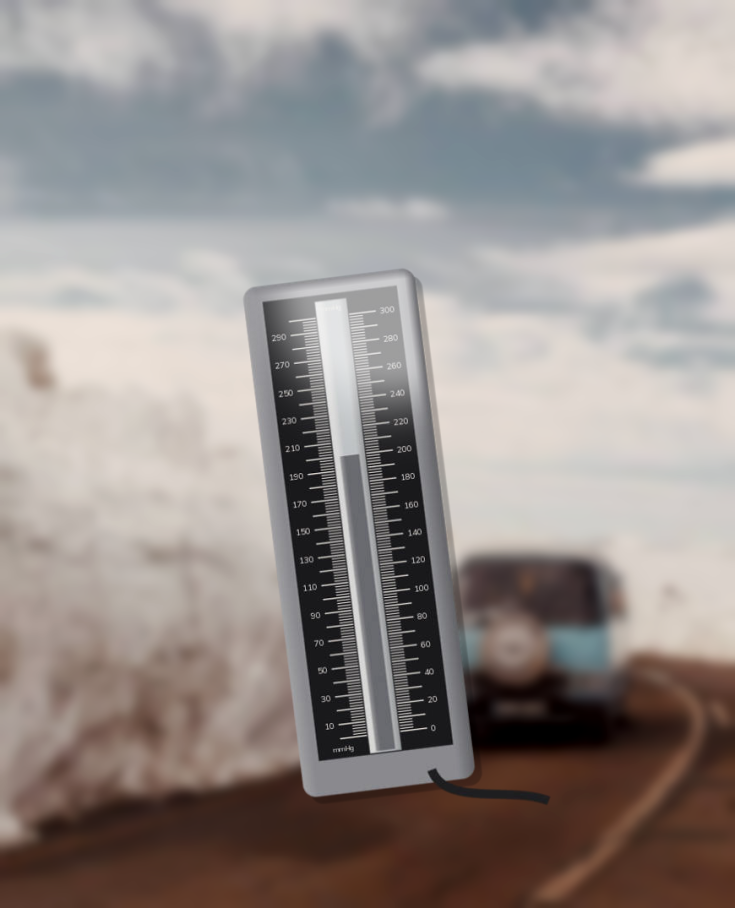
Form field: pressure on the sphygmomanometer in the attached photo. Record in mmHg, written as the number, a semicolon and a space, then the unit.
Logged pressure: 200; mmHg
